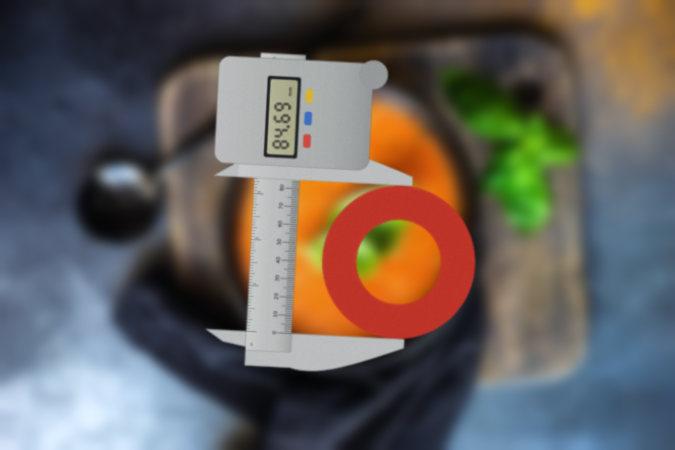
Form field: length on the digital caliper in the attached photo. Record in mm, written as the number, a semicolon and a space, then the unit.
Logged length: 84.69; mm
